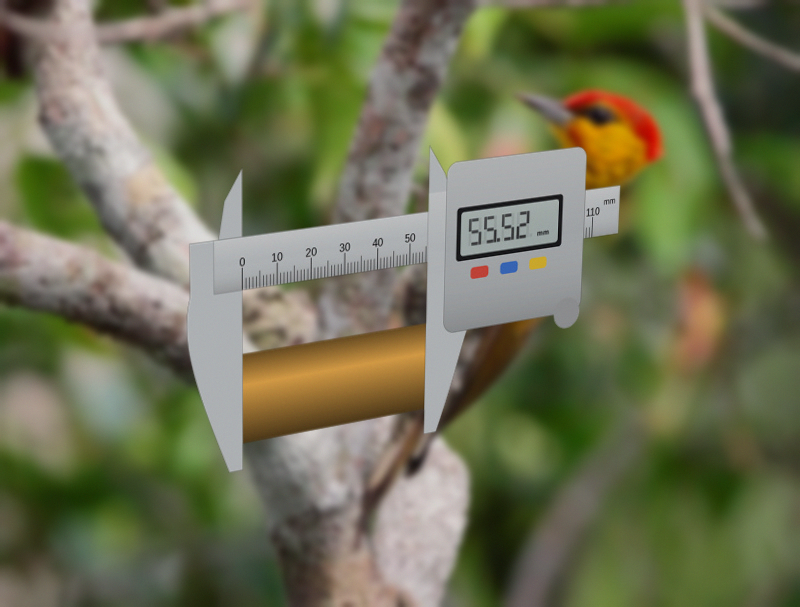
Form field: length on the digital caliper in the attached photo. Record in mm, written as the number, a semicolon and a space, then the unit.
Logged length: 55.52; mm
